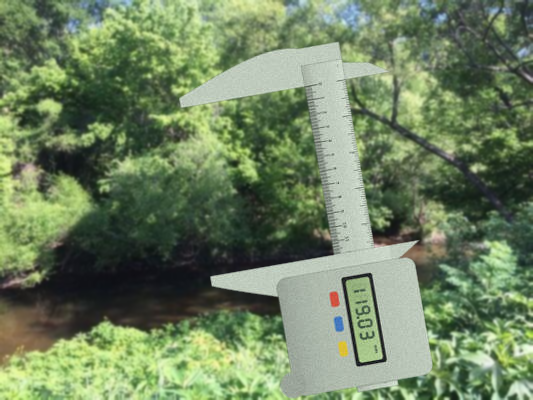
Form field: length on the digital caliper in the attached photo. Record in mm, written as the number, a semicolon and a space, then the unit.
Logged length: 119.03; mm
